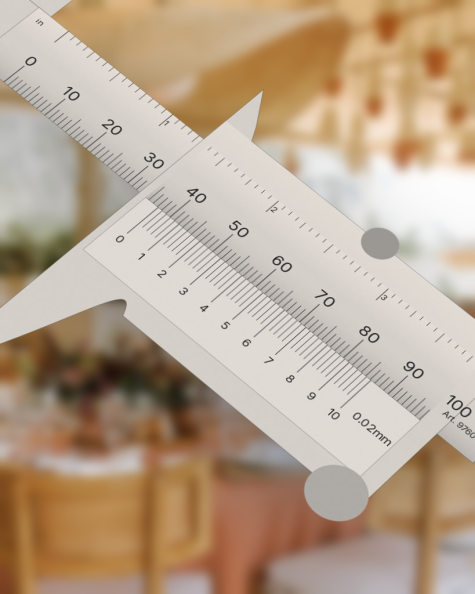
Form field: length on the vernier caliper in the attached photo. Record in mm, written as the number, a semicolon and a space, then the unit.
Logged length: 37.2; mm
